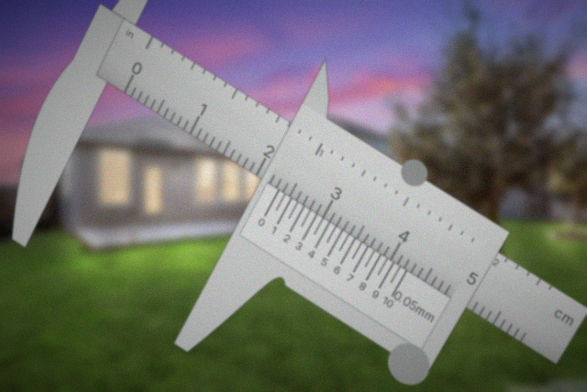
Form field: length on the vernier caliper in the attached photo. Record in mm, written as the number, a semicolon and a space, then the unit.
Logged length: 23.4; mm
